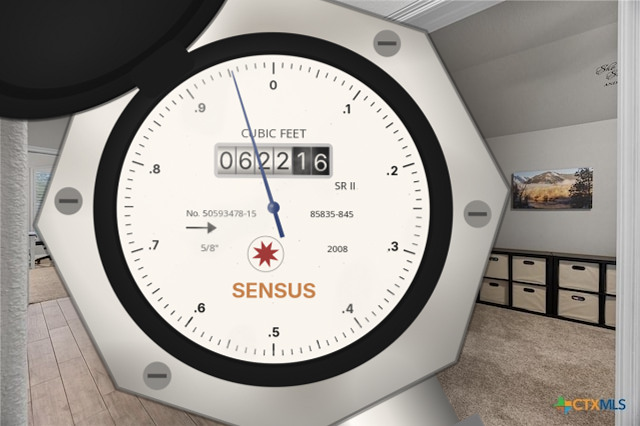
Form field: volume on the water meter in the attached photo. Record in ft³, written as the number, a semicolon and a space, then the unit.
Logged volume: 62215.95; ft³
